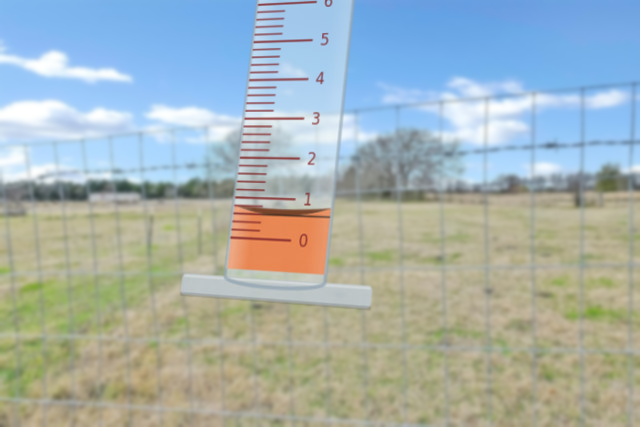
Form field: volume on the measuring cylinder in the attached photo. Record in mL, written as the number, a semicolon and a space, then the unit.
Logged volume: 0.6; mL
